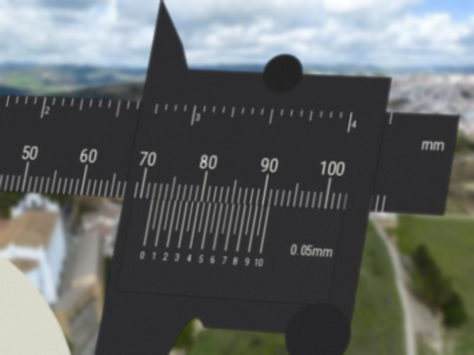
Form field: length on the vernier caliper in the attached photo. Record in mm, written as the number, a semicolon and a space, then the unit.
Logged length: 72.0; mm
